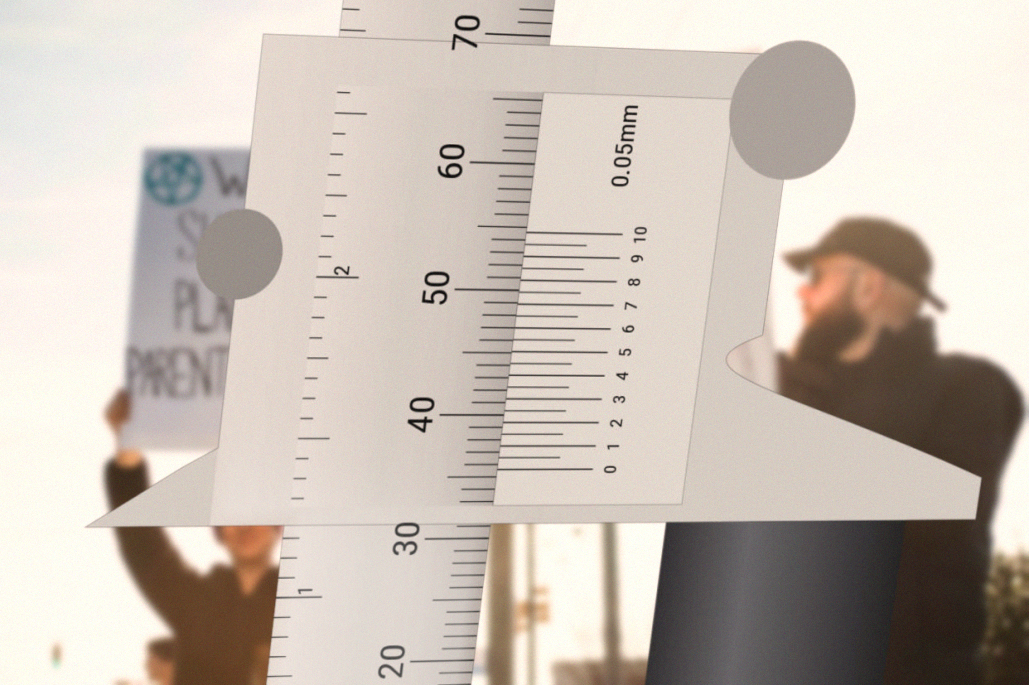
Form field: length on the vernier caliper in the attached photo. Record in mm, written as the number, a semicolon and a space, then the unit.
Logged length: 35.6; mm
